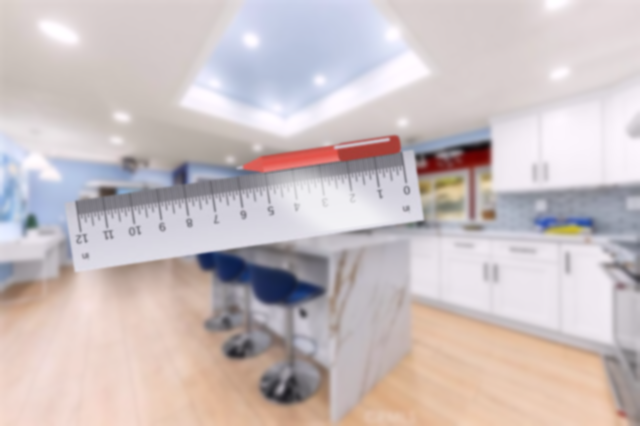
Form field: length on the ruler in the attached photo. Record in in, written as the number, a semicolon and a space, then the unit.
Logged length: 6; in
